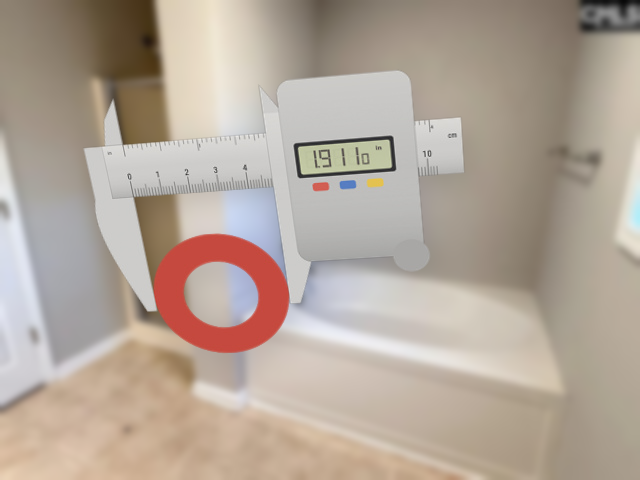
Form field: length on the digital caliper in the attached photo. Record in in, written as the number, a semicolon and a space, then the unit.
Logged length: 1.9110; in
